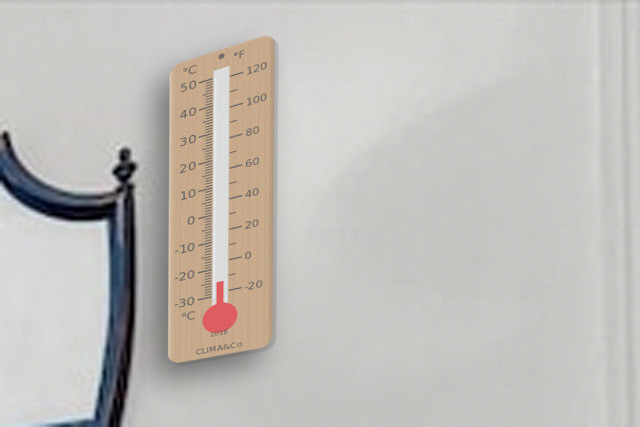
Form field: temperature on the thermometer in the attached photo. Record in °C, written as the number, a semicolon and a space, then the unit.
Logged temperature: -25; °C
